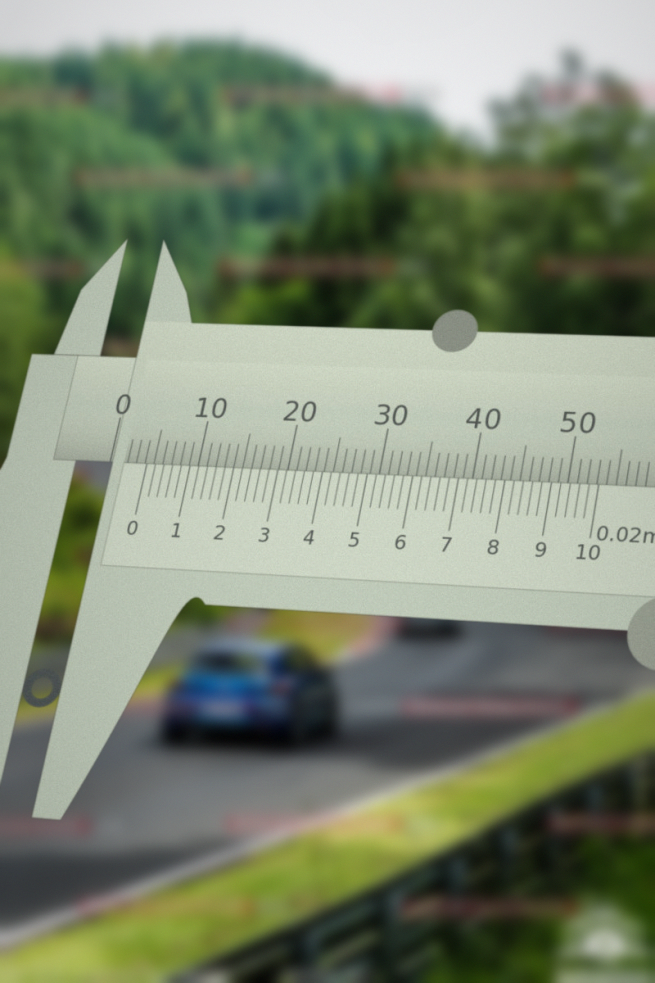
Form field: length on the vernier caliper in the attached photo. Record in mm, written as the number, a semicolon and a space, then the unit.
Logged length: 4.2; mm
